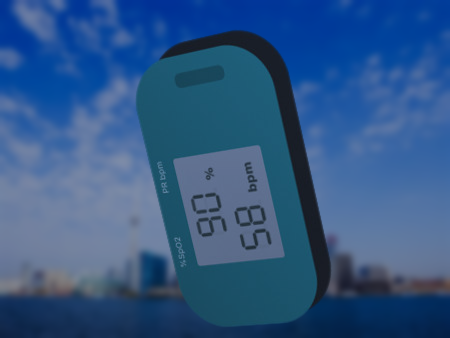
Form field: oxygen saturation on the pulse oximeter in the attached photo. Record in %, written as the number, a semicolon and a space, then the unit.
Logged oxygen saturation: 90; %
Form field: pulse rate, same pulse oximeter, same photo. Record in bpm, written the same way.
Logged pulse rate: 58; bpm
